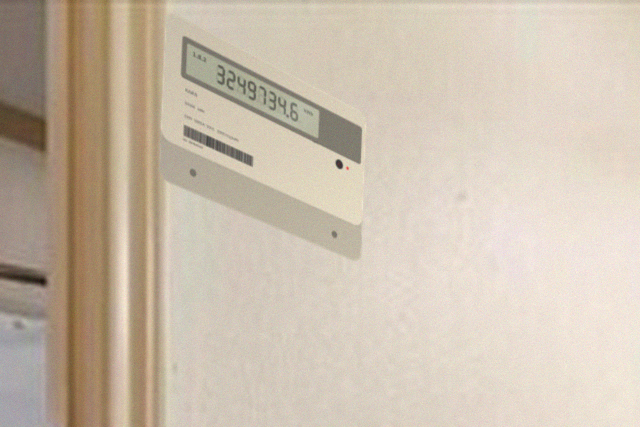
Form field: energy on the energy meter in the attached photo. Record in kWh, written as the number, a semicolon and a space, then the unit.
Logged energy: 3249734.6; kWh
